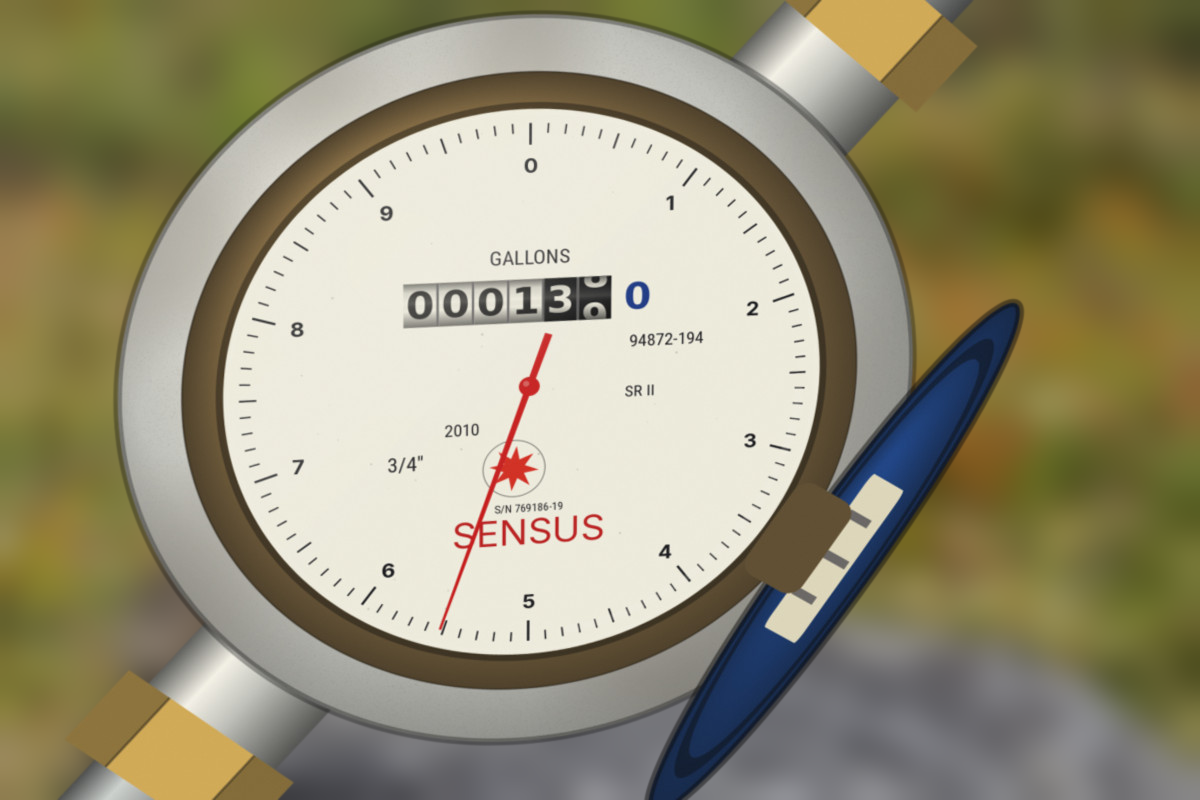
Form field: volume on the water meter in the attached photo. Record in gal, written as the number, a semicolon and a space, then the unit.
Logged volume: 1385.5; gal
